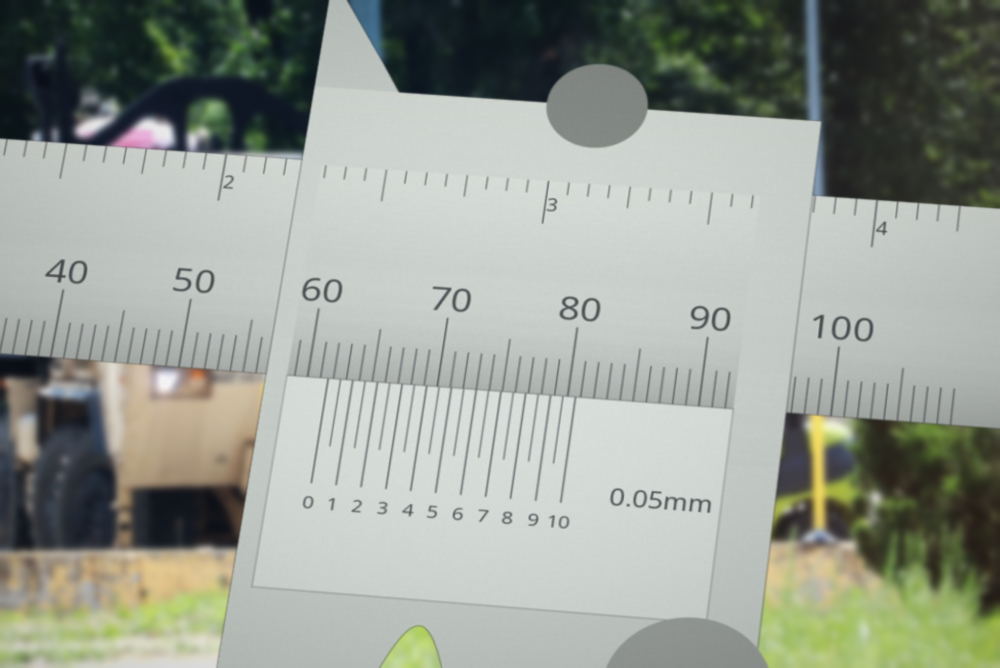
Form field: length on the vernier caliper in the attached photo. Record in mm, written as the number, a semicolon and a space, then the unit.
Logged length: 61.6; mm
